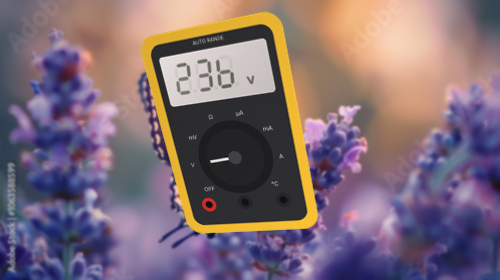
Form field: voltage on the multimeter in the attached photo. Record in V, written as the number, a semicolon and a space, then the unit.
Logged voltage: 236; V
